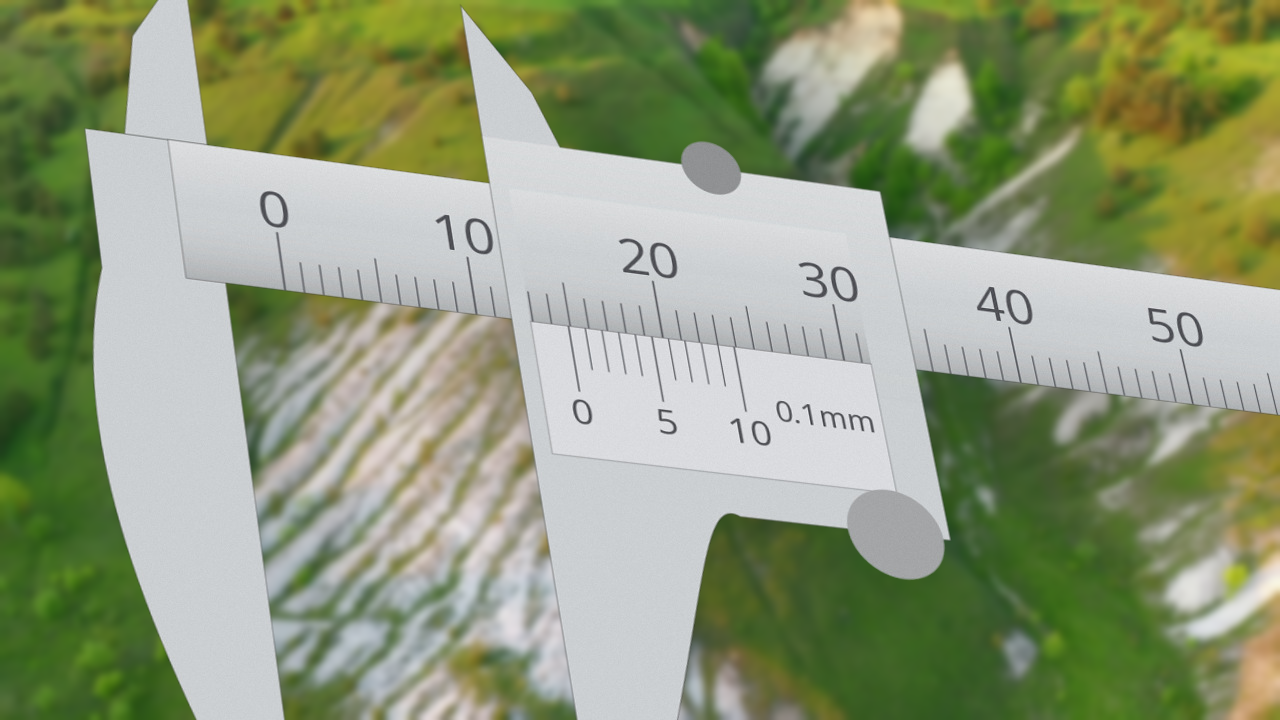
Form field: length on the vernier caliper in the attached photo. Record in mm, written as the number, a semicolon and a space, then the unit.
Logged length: 14.9; mm
